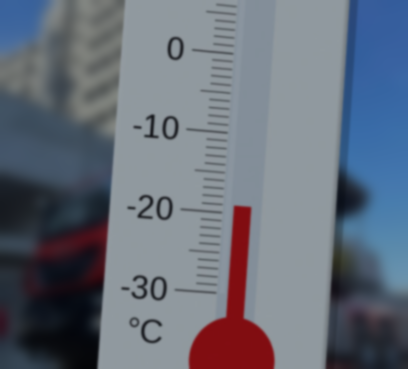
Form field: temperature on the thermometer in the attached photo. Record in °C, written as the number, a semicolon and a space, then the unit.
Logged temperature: -19; °C
